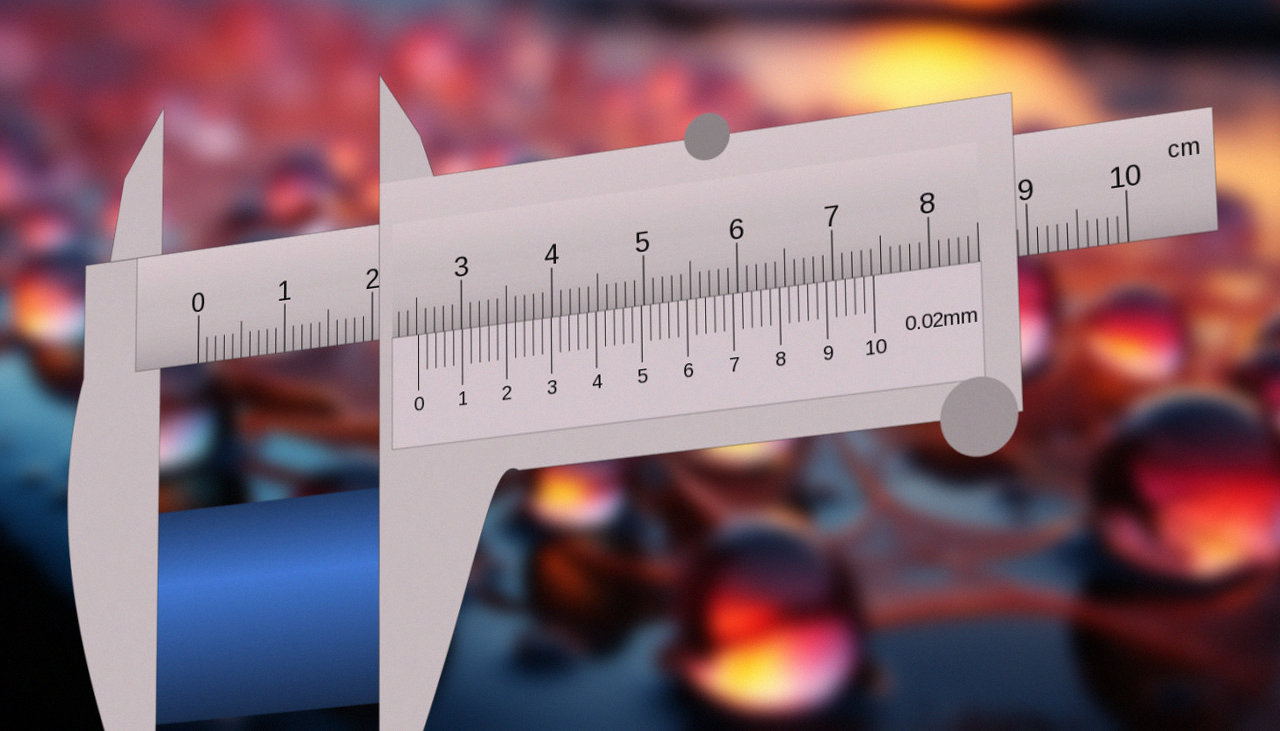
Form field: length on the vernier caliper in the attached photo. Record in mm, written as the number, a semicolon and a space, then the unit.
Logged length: 25.2; mm
